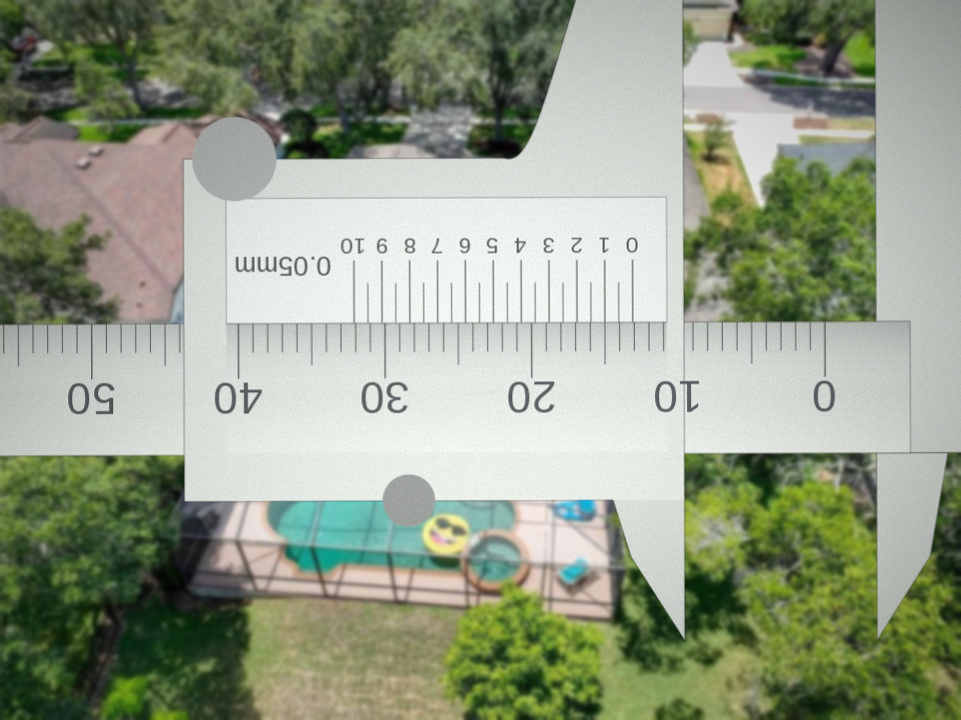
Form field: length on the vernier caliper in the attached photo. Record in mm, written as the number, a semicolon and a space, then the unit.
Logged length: 13.1; mm
